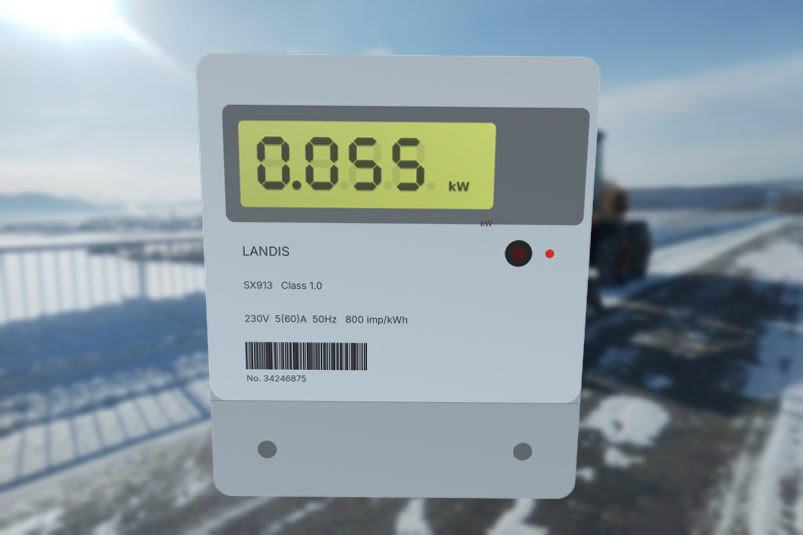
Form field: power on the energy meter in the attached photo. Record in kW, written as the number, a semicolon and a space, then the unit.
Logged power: 0.055; kW
